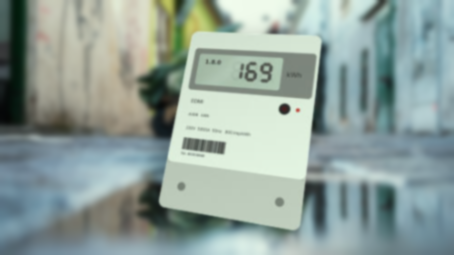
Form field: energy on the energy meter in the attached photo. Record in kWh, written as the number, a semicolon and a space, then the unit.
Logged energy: 169; kWh
